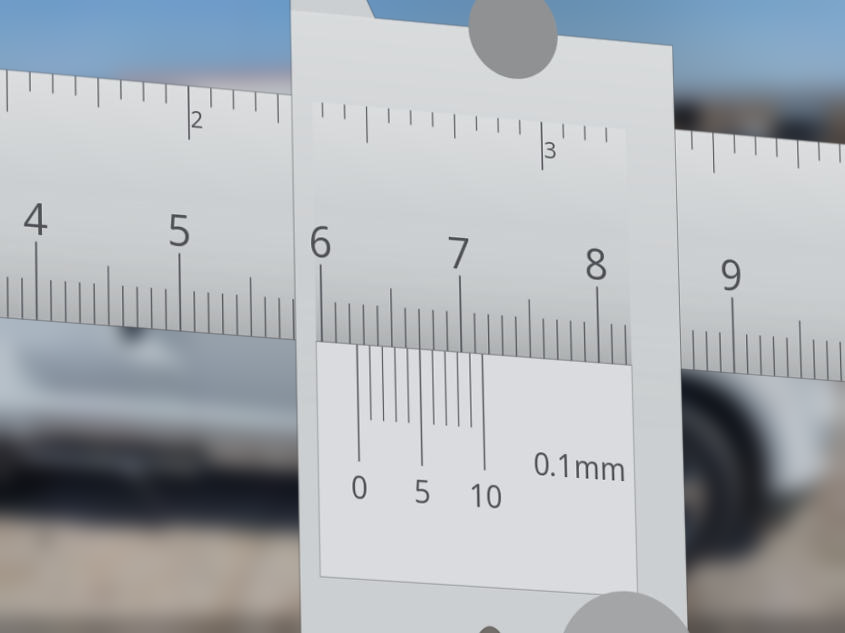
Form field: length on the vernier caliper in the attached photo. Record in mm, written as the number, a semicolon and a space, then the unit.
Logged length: 62.5; mm
